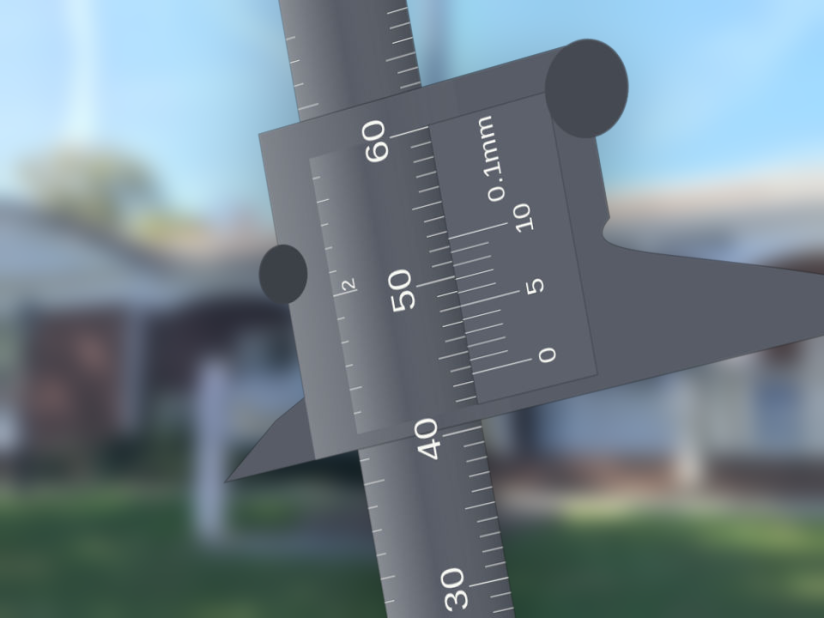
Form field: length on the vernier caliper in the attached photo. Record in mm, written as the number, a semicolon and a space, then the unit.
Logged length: 43.5; mm
